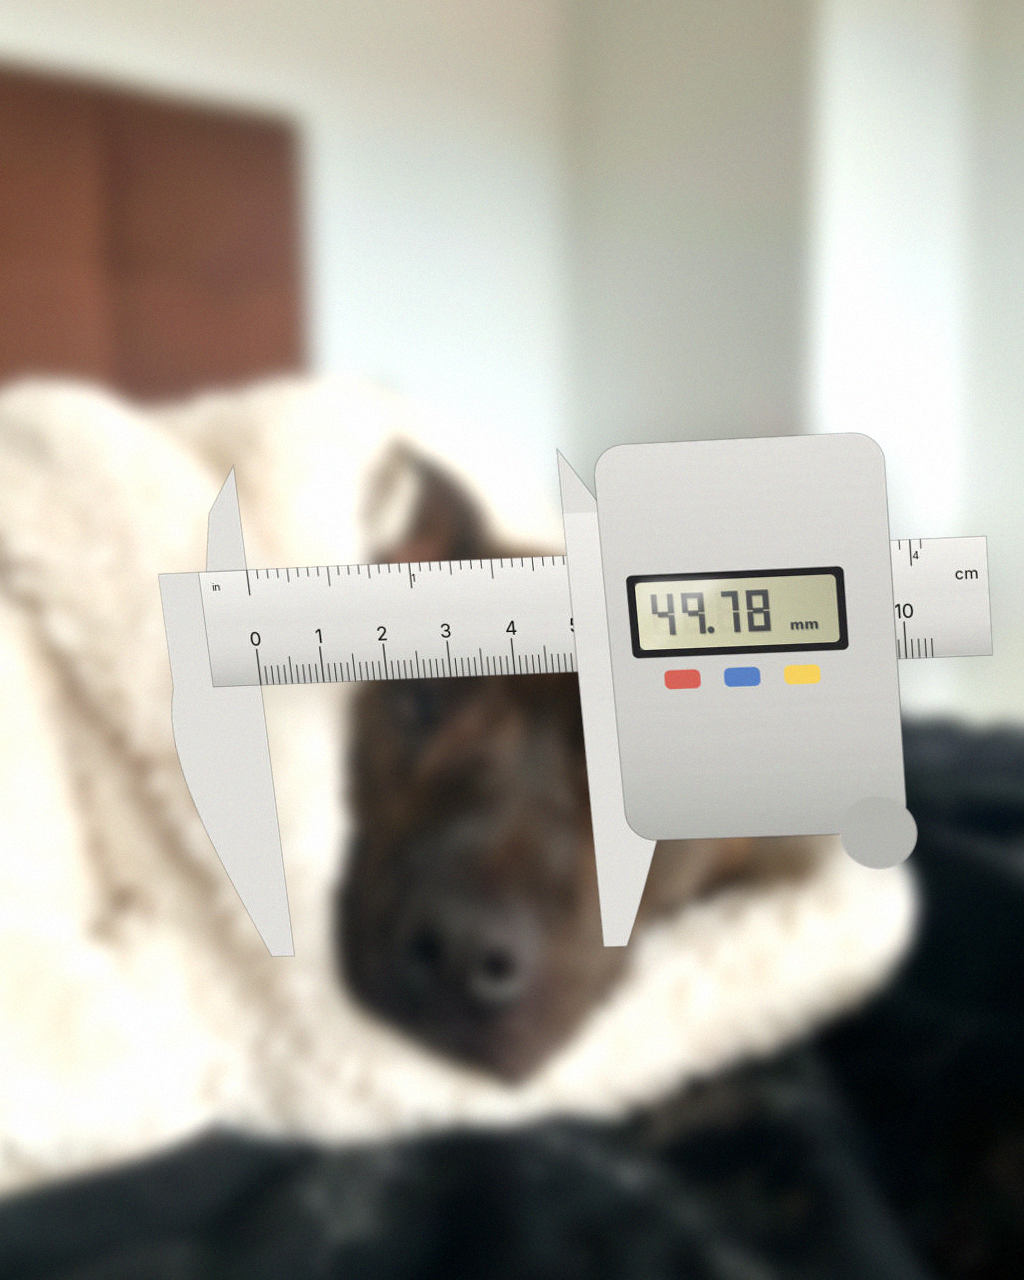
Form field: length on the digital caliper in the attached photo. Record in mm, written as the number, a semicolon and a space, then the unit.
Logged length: 49.78; mm
